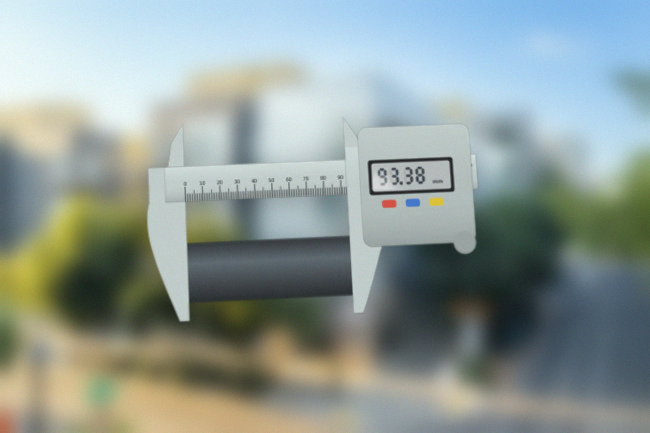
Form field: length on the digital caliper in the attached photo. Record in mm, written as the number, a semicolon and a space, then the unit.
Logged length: 93.38; mm
